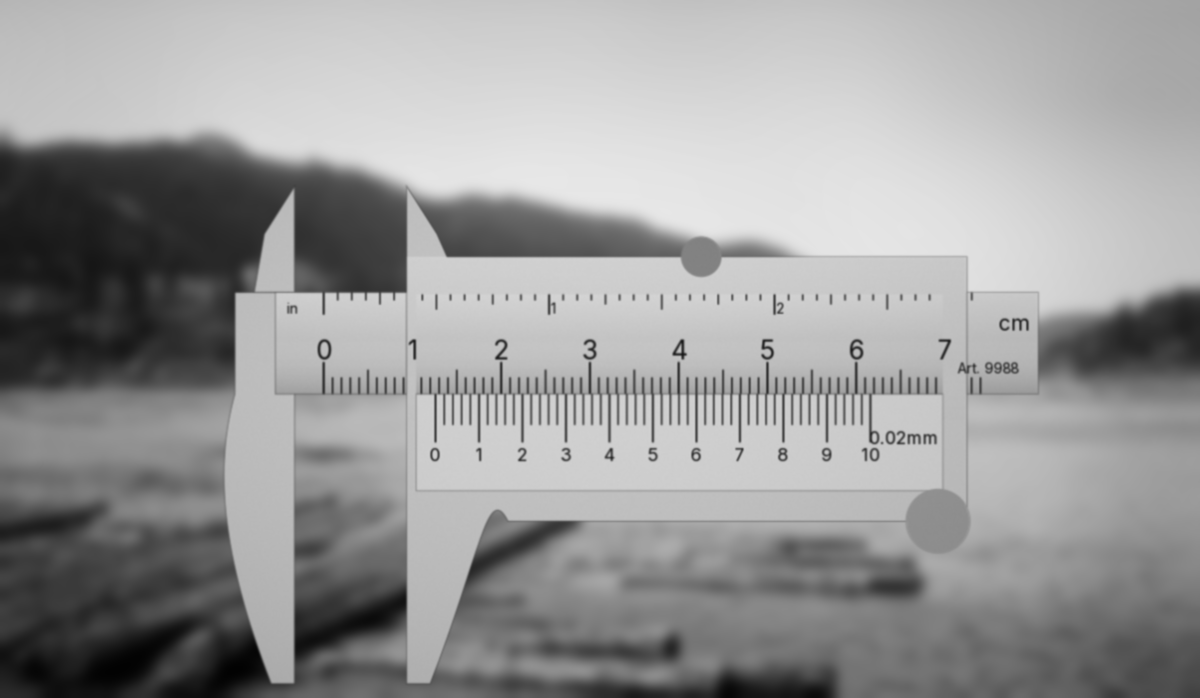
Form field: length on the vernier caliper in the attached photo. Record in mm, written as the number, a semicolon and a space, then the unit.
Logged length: 12.6; mm
